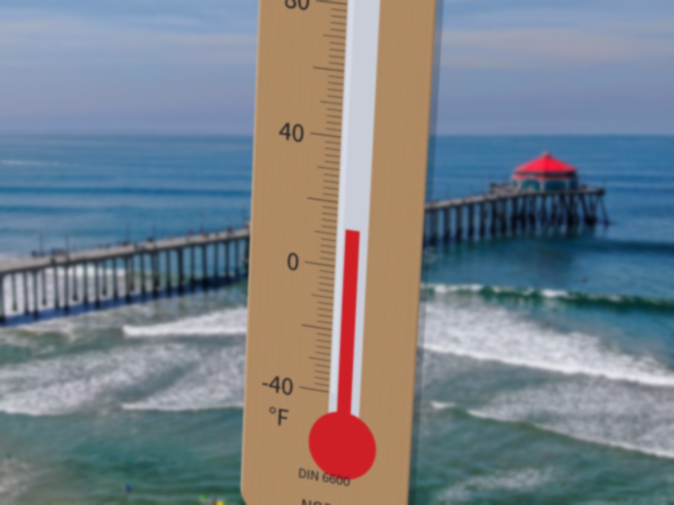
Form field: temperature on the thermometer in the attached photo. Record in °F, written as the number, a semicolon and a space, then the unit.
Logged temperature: 12; °F
